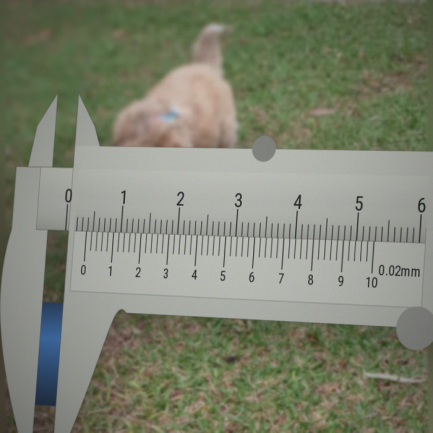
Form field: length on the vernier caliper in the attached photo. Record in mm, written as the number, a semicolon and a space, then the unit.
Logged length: 3.8; mm
